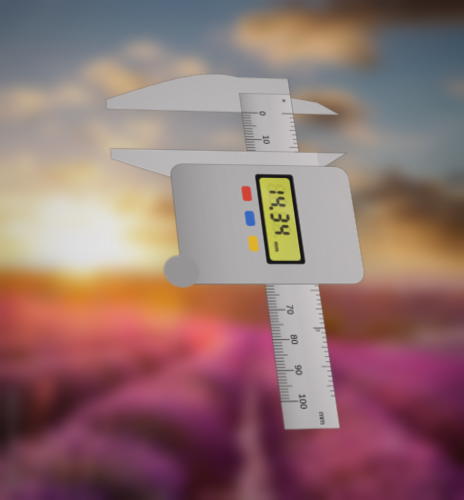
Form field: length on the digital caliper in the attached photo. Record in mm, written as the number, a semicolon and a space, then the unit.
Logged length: 14.34; mm
